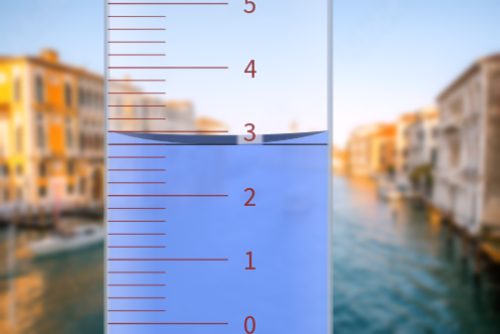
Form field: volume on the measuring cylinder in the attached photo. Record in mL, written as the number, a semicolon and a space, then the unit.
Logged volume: 2.8; mL
